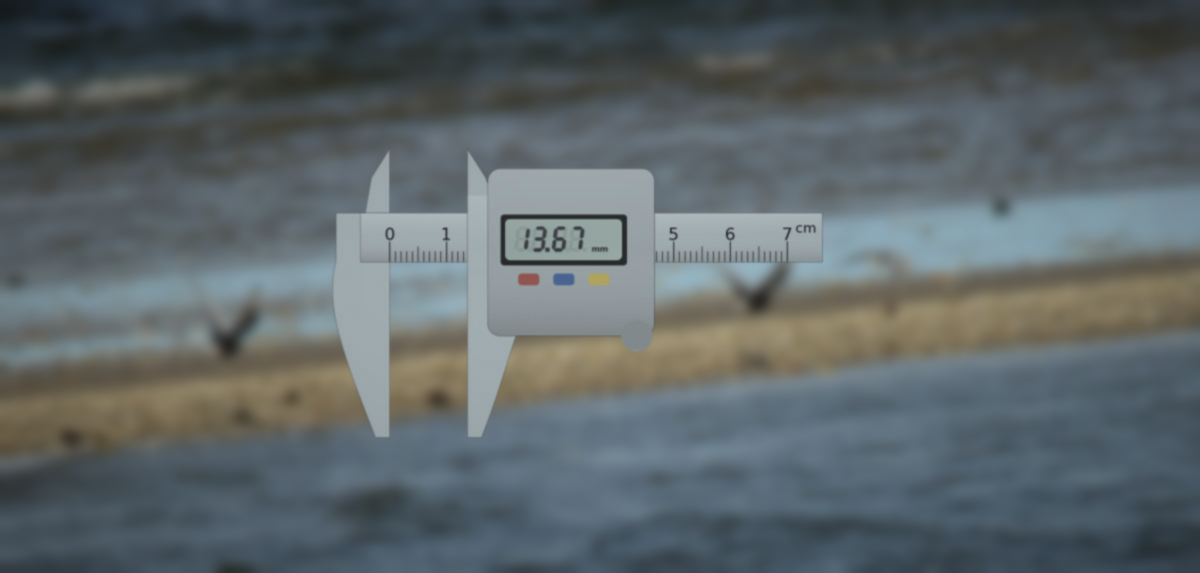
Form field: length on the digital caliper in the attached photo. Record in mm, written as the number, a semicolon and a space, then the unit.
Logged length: 13.67; mm
